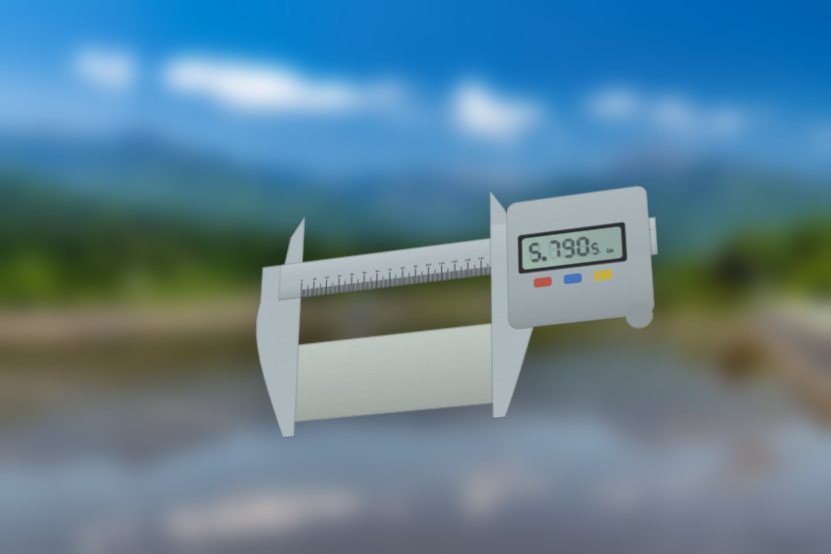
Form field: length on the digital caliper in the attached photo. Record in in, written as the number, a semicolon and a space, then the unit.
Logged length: 5.7905; in
